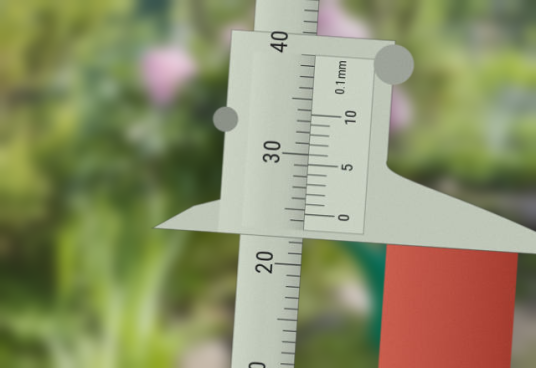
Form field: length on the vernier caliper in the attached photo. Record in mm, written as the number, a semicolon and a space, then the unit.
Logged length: 24.6; mm
